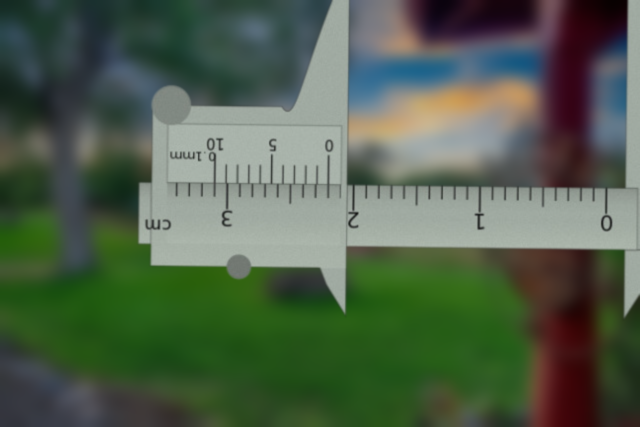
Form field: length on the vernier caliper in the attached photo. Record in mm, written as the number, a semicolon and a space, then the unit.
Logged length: 22.0; mm
